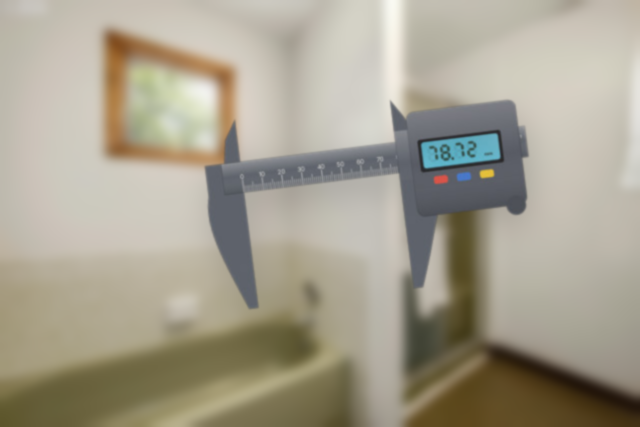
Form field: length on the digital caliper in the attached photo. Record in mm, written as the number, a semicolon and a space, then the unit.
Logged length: 78.72; mm
